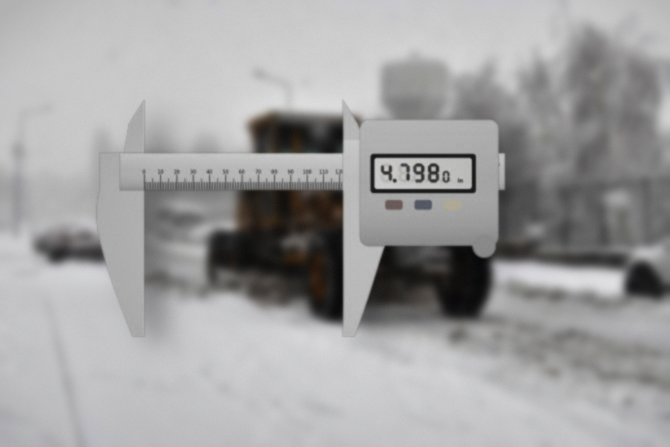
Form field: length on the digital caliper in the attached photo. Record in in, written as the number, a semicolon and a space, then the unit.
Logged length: 4.7980; in
